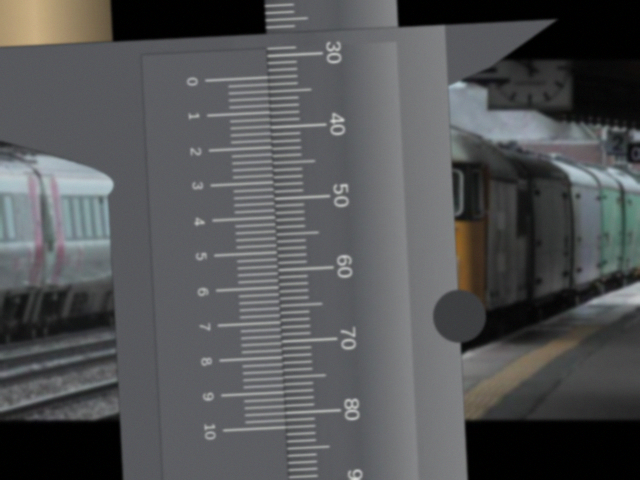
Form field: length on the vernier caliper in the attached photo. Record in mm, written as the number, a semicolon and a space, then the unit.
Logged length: 33.0; mm
